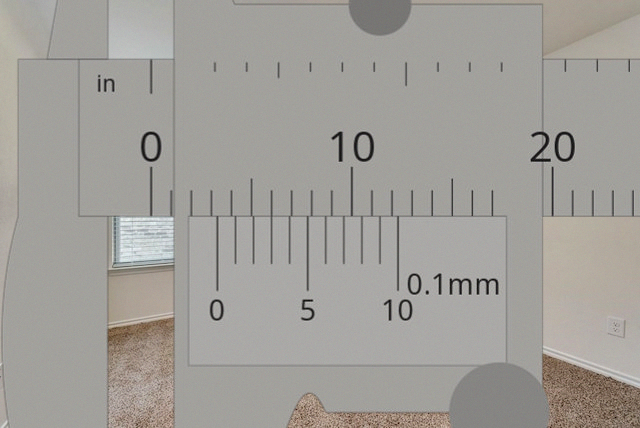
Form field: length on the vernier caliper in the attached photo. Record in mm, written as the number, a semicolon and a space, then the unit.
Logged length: 3.3; mm
